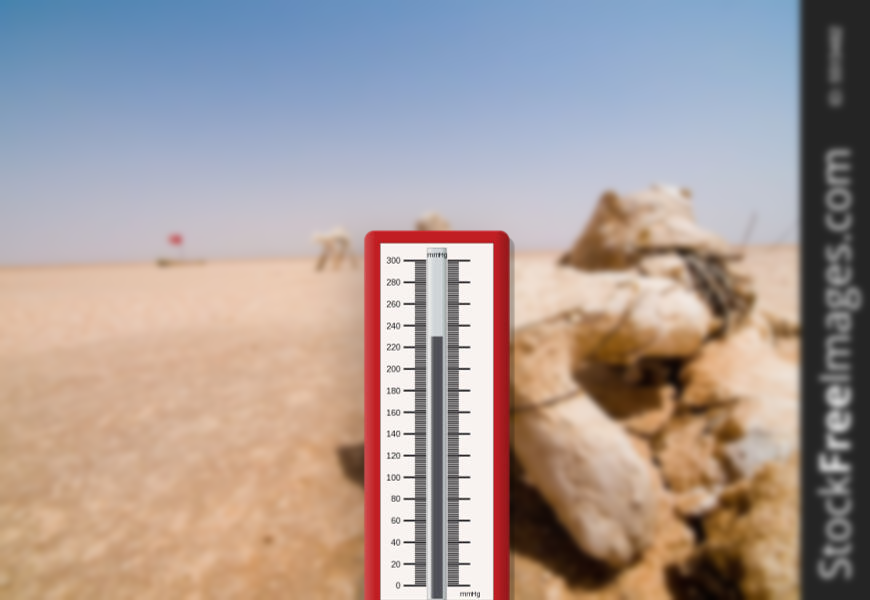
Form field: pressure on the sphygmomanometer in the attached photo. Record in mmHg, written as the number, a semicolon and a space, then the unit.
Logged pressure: 230; mmHg
